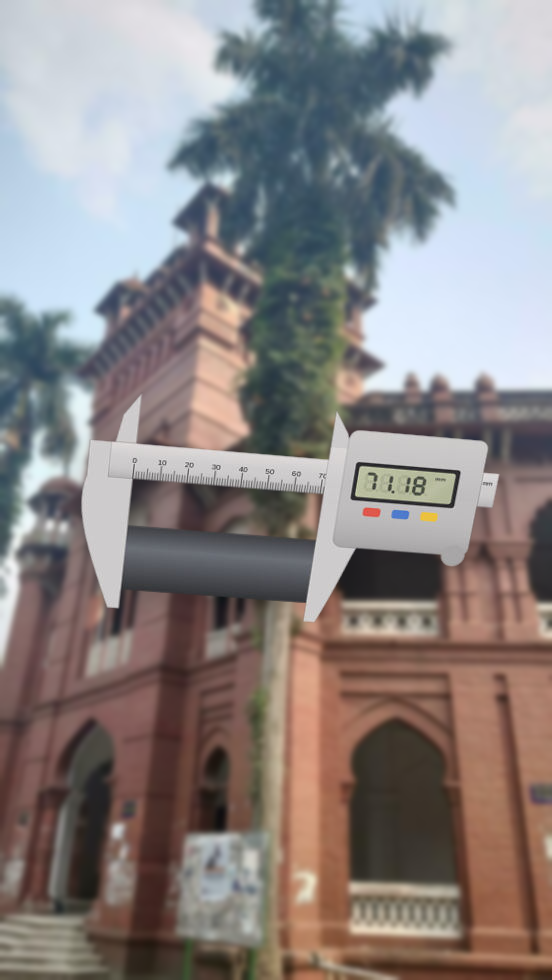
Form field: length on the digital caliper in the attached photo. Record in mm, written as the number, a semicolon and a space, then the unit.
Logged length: 71.18; mm
